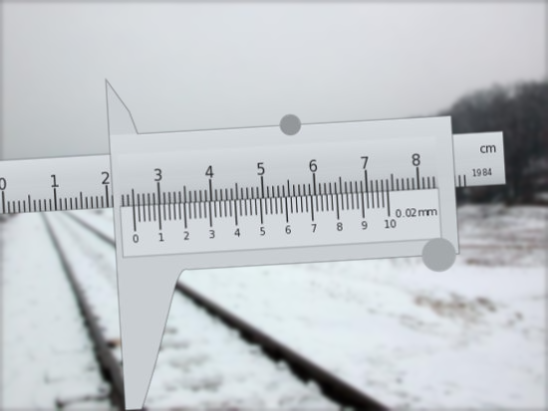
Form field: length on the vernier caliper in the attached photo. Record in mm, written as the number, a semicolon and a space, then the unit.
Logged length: 25.0; mm
